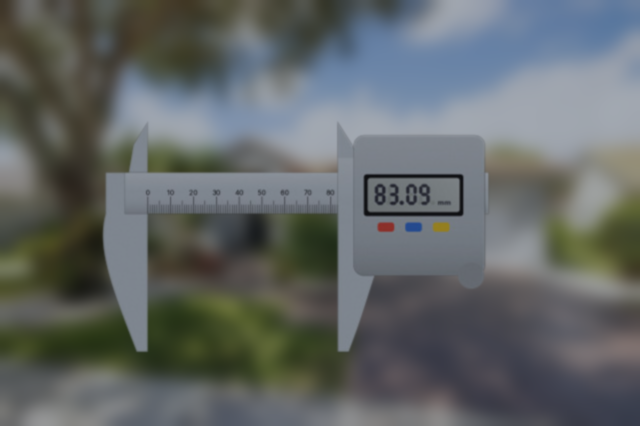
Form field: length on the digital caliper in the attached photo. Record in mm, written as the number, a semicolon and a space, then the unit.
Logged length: 83.09; mm
